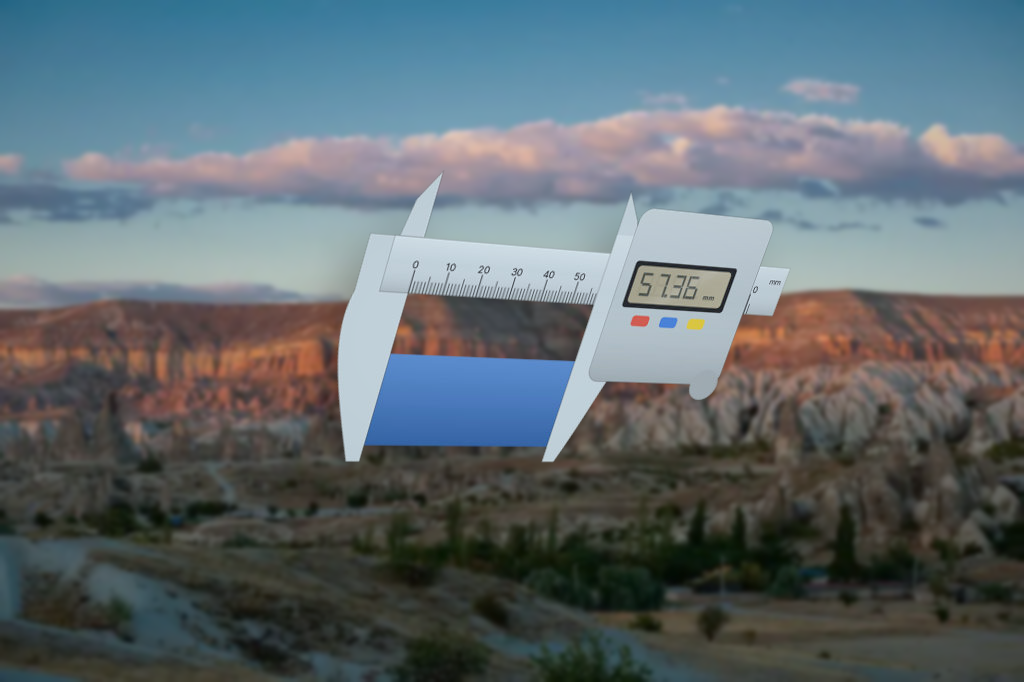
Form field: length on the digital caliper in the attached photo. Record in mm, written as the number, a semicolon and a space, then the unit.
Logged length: 57.36; mm
